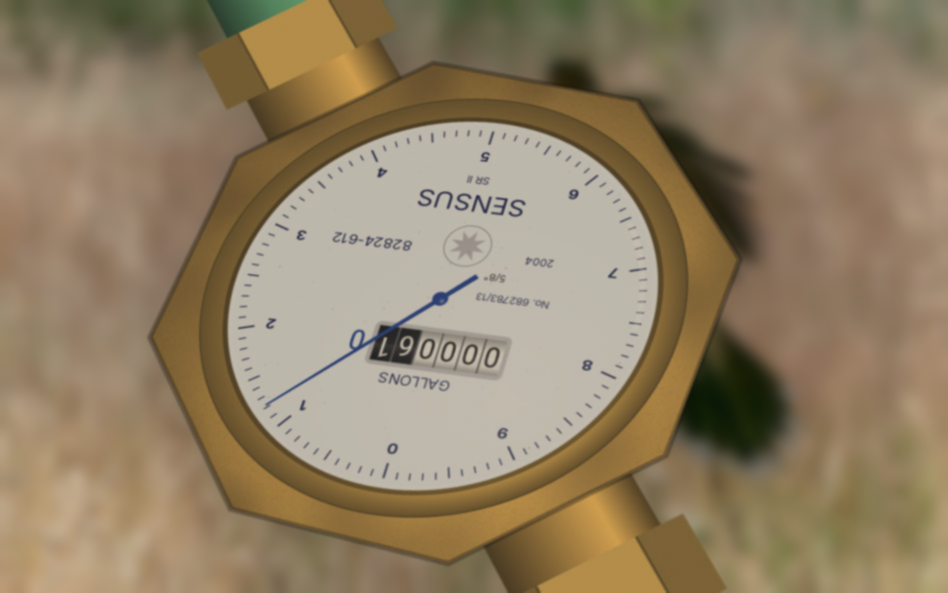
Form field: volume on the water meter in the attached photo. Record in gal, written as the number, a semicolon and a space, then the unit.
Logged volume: 611.2; gal
